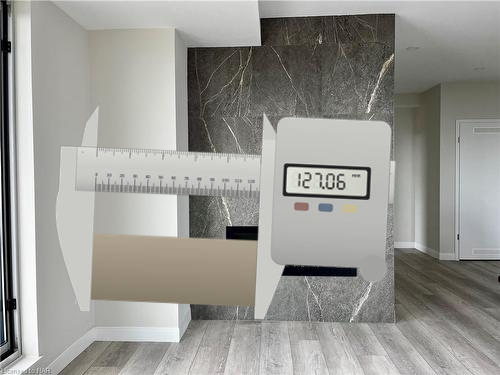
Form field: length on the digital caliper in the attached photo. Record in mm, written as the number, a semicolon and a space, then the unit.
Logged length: 127.06; mm
